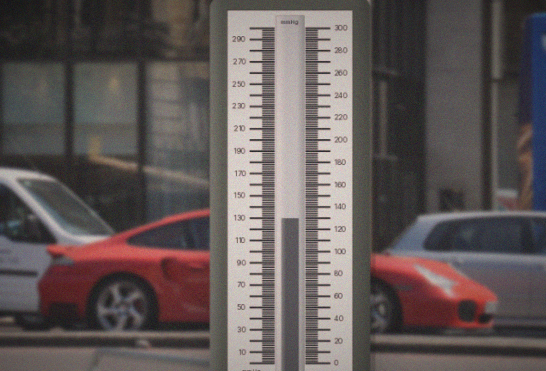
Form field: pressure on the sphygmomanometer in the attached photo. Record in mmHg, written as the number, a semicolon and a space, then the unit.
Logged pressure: 130; mmHg
